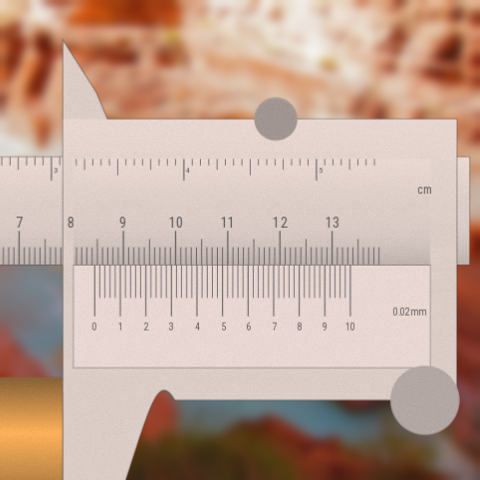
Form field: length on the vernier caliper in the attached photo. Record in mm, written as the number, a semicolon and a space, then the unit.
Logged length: 84.5; mm
